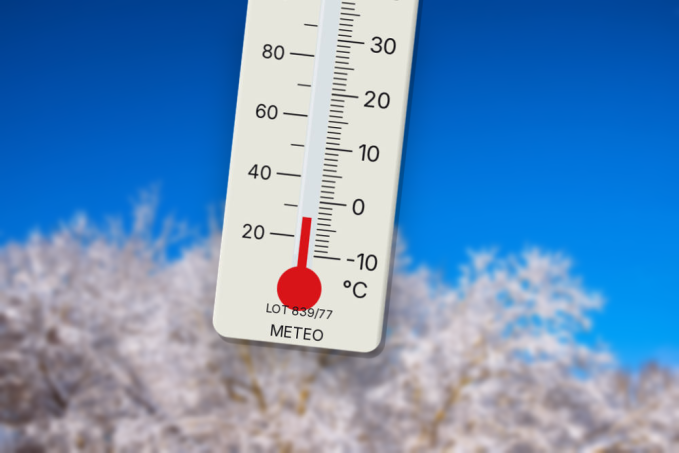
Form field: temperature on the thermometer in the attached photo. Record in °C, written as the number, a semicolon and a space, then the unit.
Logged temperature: -3; °C
